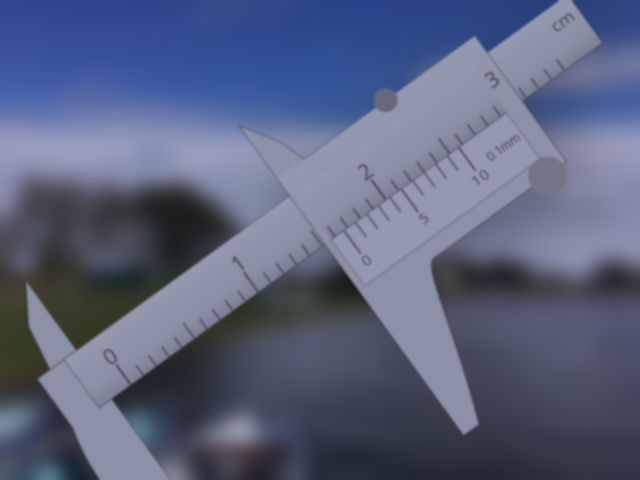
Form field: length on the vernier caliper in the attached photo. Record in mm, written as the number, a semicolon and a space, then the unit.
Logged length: 16.7; mm
